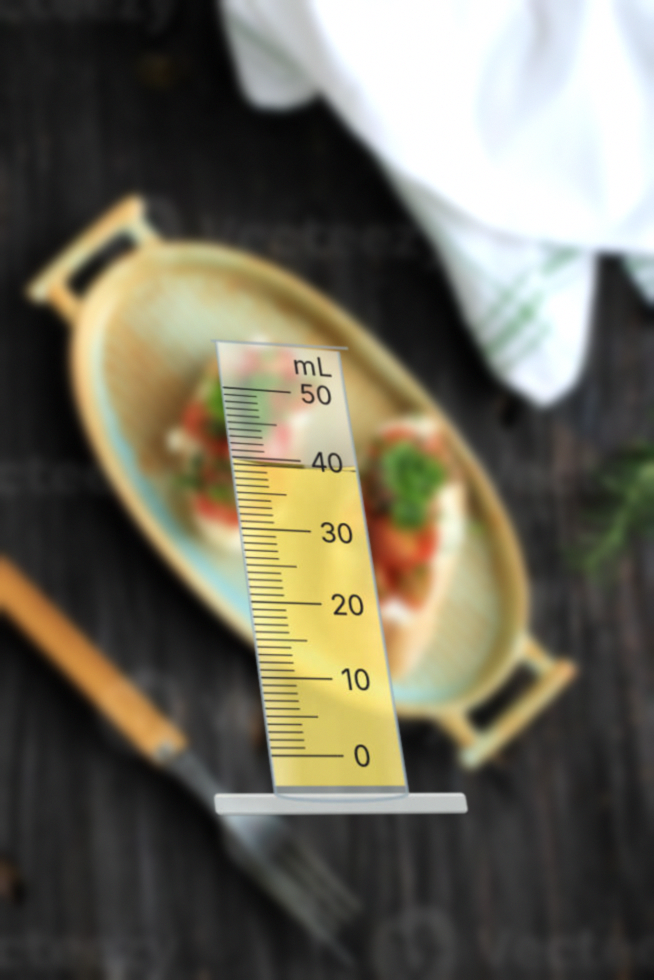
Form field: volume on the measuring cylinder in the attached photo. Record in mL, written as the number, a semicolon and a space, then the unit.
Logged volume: 39; mL
